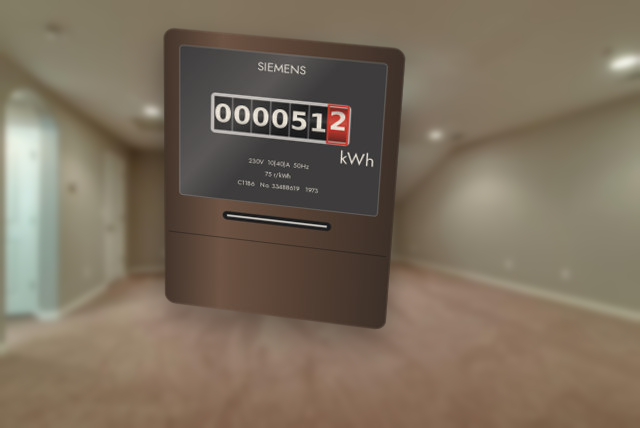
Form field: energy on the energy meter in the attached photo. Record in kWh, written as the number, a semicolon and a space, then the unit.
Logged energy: 51.2; kWh
